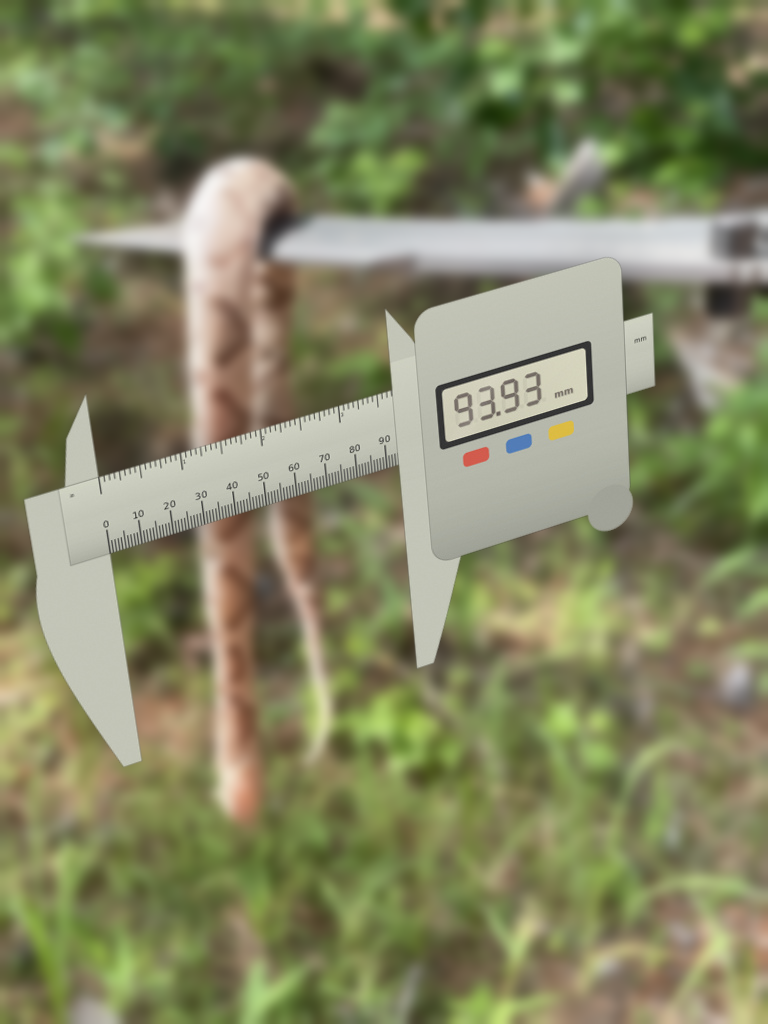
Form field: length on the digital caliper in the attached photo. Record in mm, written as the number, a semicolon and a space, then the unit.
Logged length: 93.93; mm
